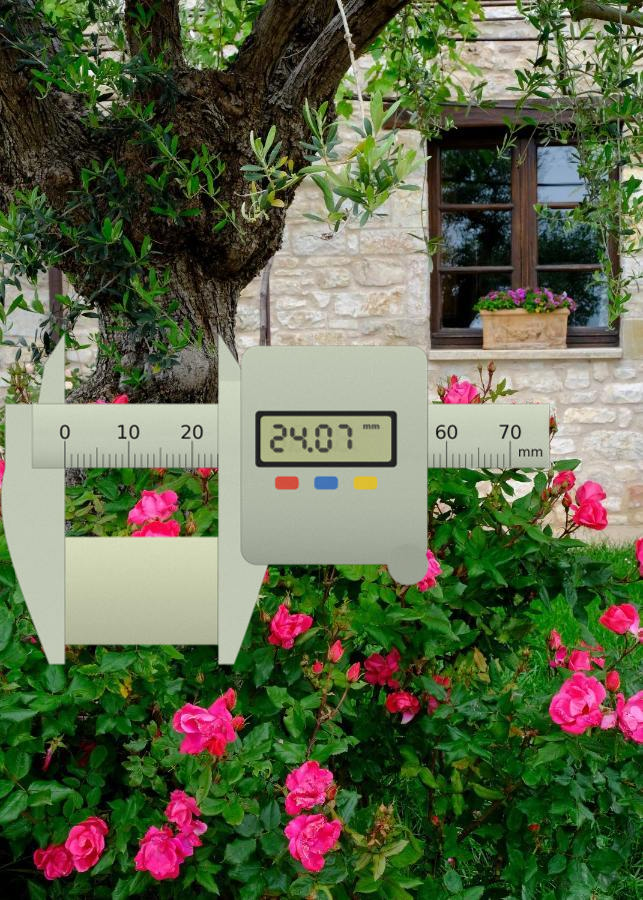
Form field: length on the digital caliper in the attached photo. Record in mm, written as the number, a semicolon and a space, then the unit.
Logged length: 24.07; mm
